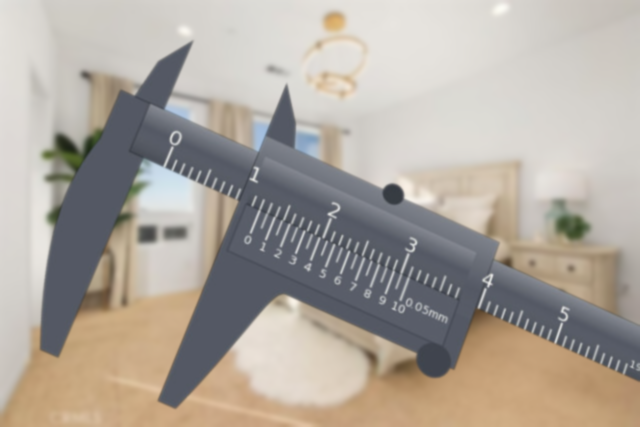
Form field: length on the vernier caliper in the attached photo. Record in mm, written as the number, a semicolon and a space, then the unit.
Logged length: 12.0; mm
